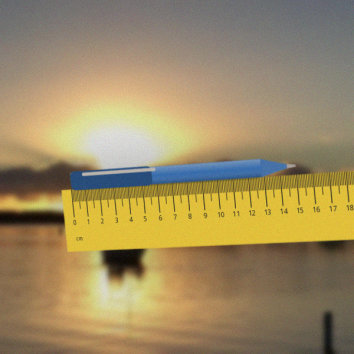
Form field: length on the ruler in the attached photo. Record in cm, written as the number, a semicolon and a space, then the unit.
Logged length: 15; cm
